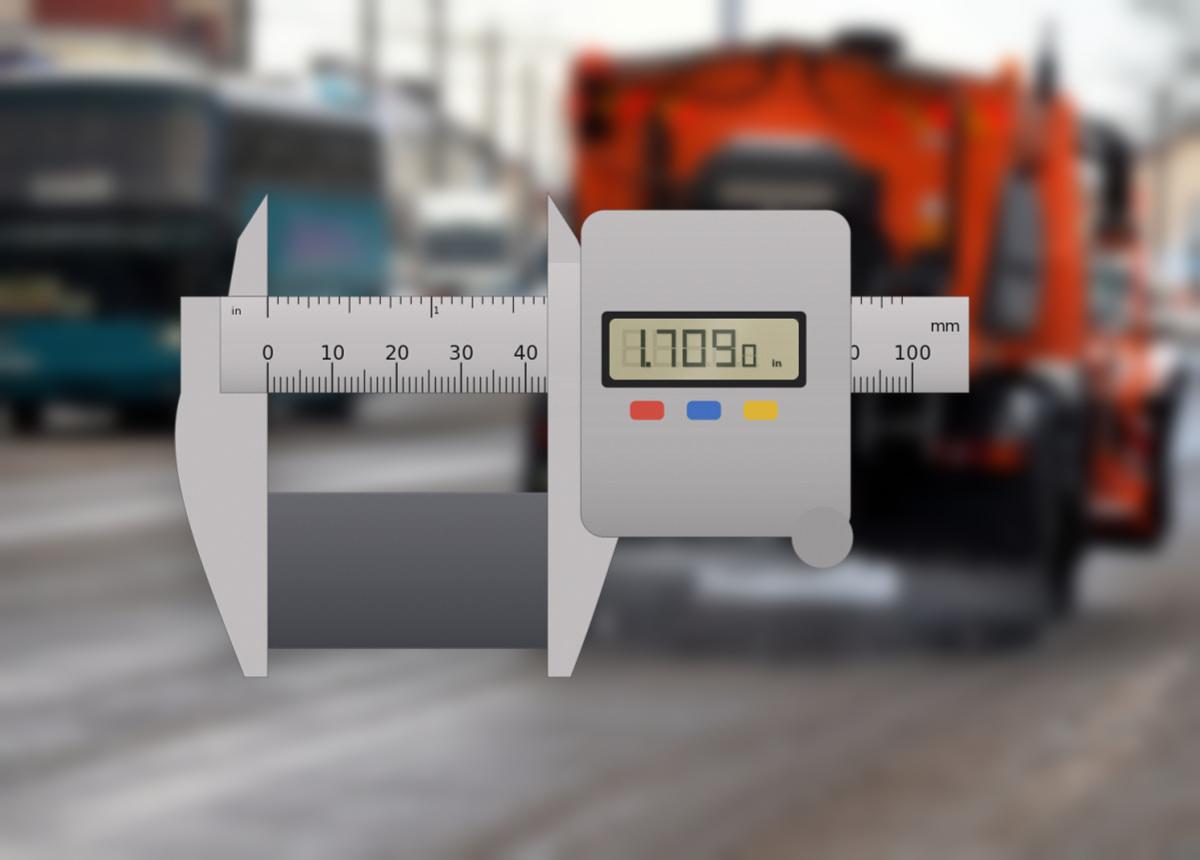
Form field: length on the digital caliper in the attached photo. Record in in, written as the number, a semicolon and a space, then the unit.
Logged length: 1.7090; in
